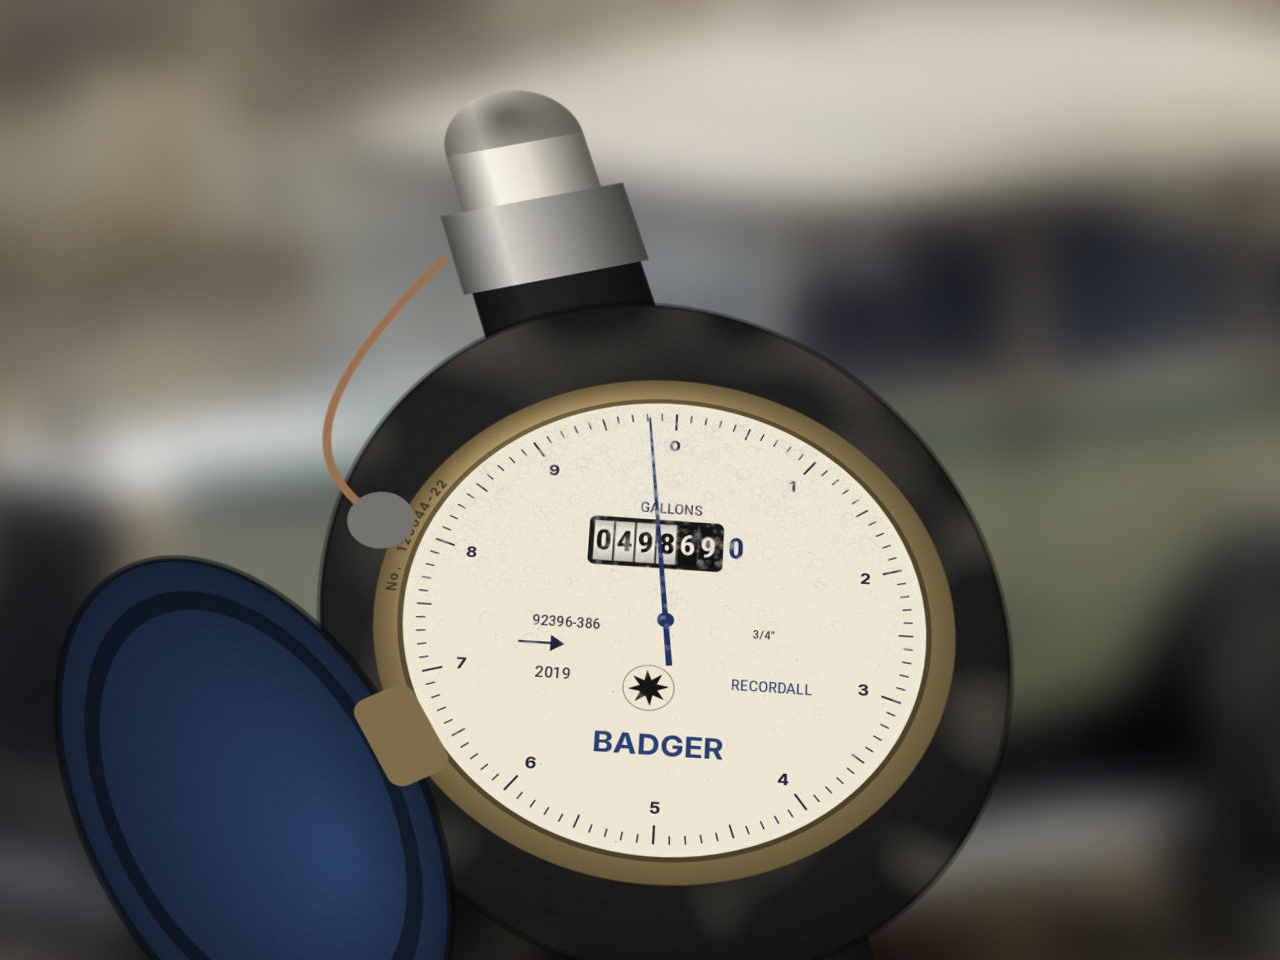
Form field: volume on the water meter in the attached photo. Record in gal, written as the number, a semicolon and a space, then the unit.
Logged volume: 498689.8; gal
